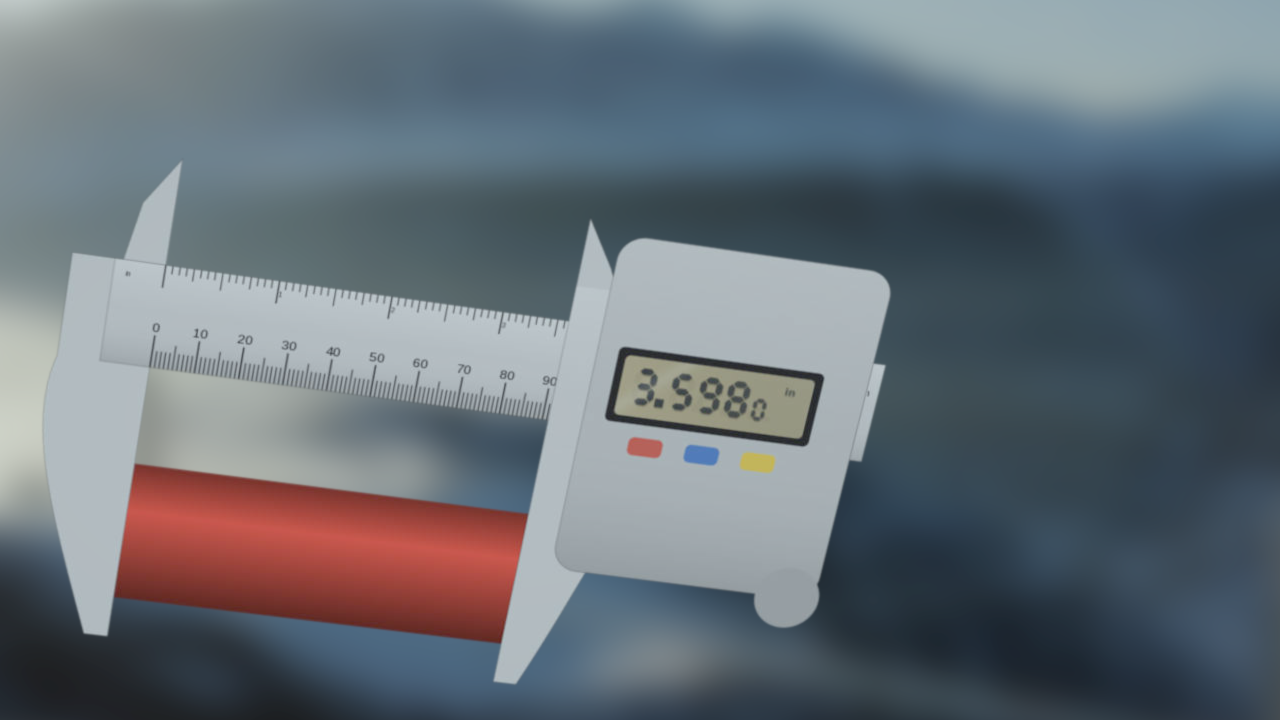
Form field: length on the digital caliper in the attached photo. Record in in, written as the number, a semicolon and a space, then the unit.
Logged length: 3.5980; in
